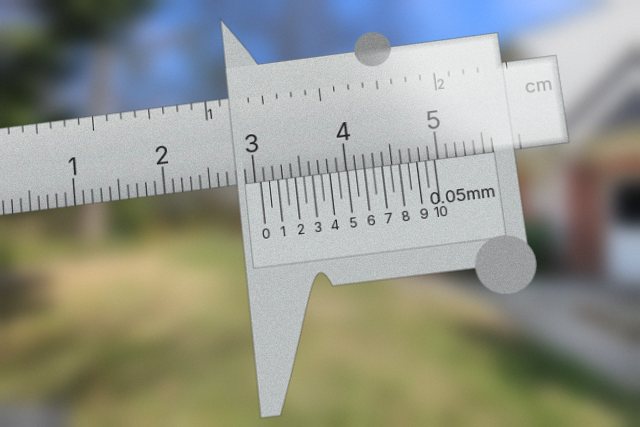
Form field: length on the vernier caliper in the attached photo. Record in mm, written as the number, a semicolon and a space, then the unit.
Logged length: 30.6; mm
